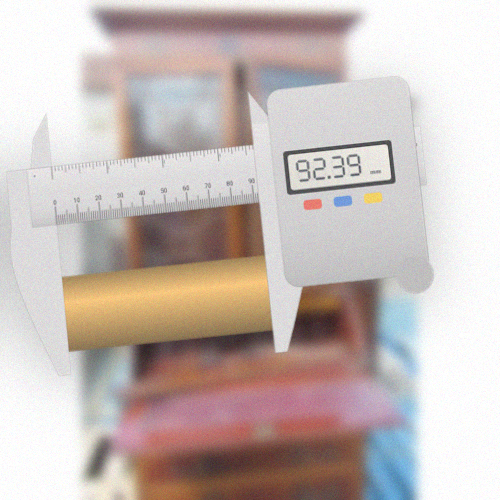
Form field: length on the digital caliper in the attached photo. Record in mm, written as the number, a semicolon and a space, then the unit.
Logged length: 92.39; mm
